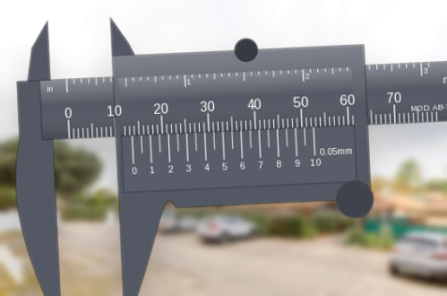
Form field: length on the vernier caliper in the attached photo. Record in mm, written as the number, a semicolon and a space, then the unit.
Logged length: 13.5; mm
